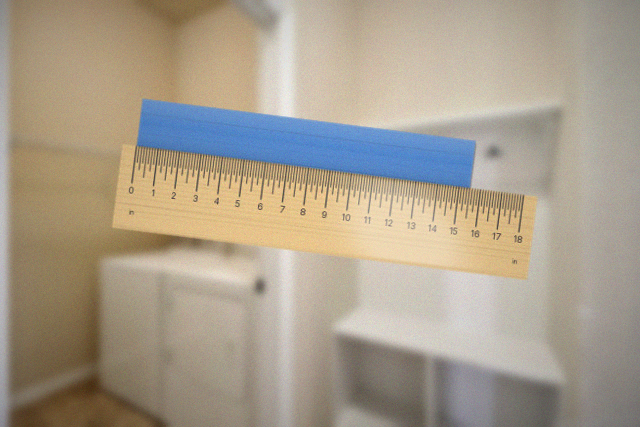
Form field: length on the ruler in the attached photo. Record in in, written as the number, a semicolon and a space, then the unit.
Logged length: 15.5; in
